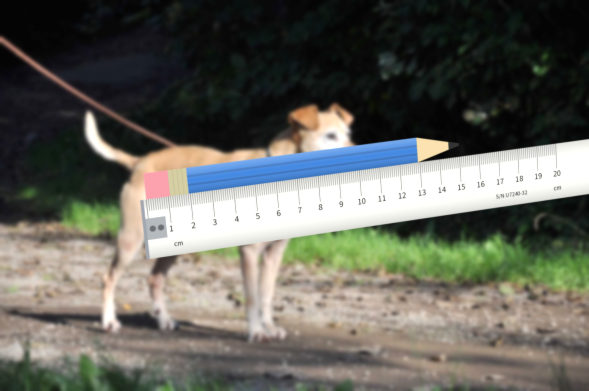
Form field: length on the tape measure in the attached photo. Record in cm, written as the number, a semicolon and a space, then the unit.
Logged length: 15; cm
